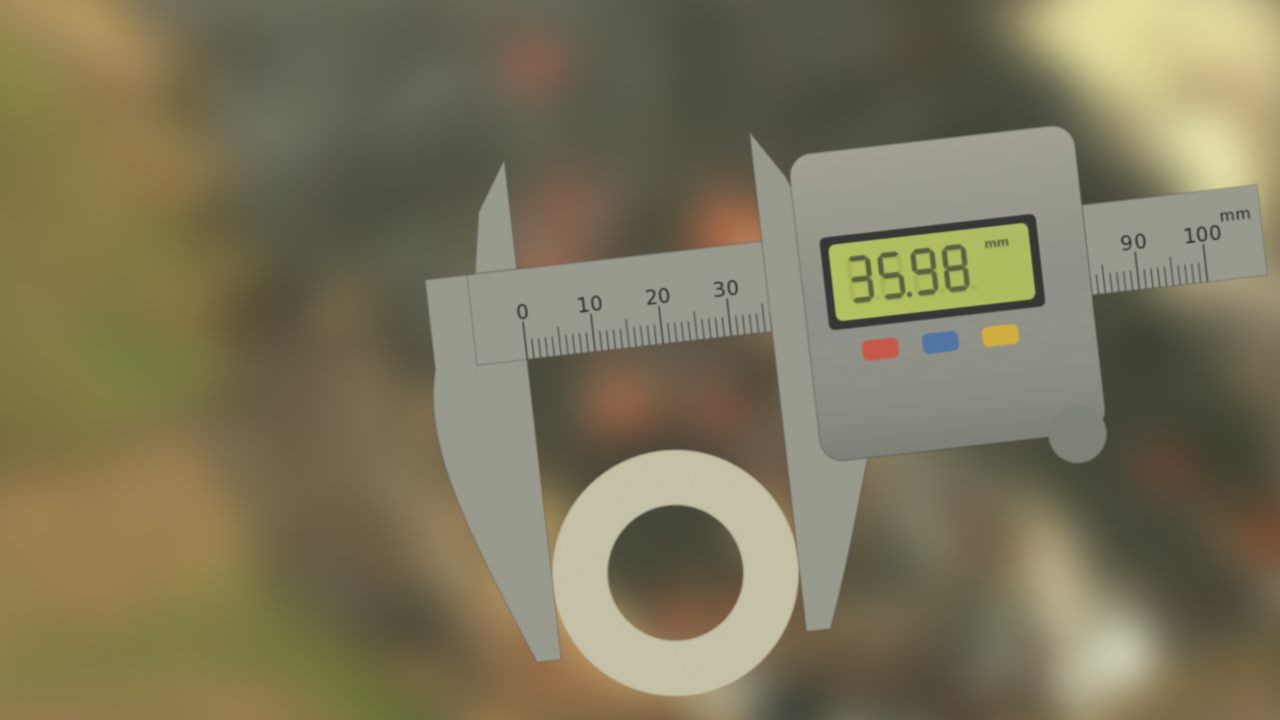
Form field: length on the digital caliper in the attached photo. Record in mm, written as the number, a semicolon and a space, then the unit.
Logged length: 35.98; mm
